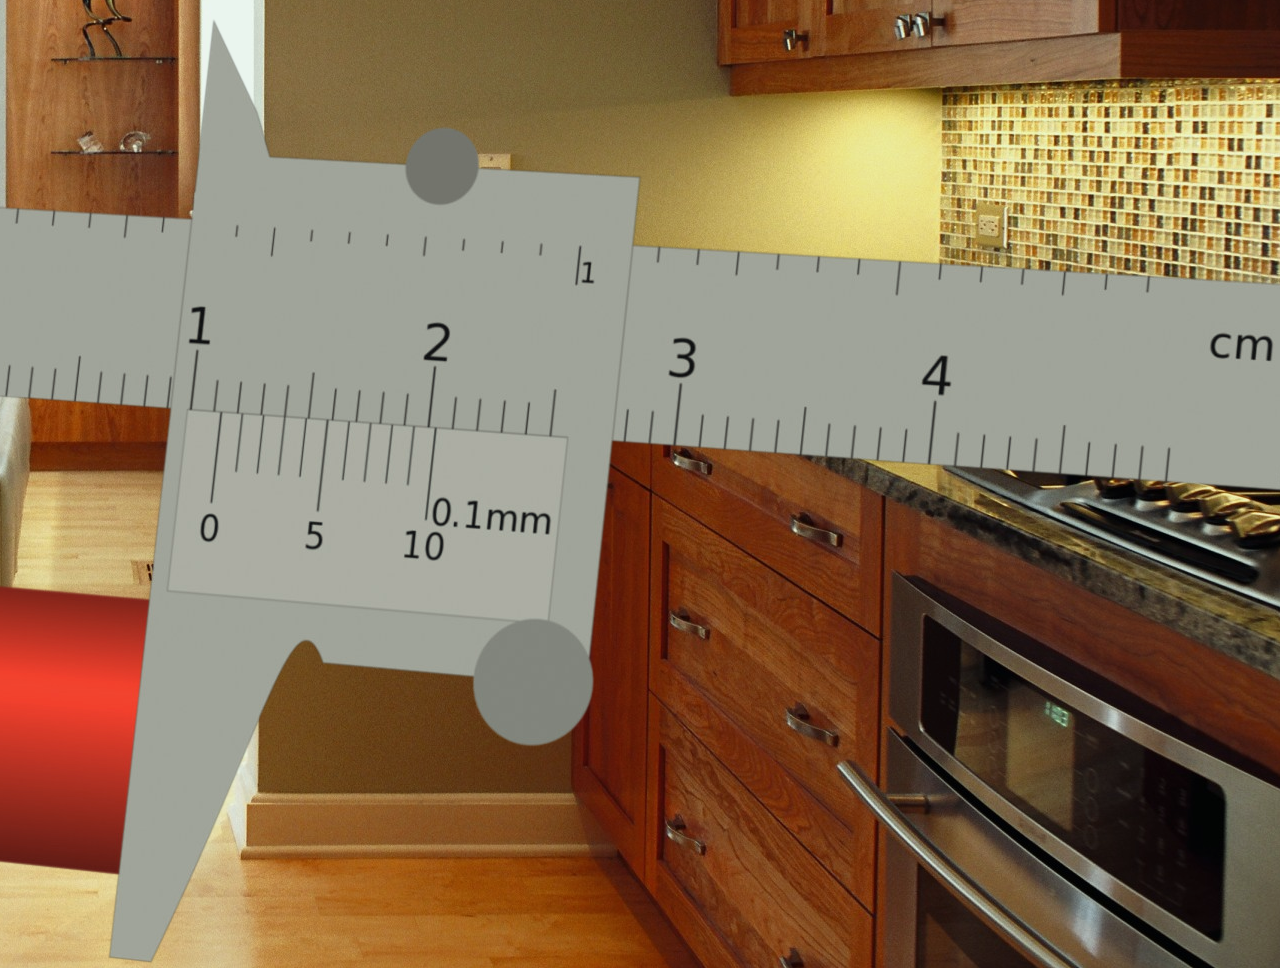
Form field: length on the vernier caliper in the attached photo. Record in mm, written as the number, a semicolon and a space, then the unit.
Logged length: 11.3; mm
